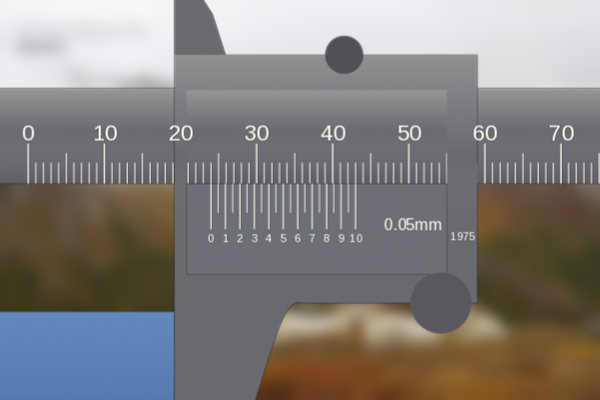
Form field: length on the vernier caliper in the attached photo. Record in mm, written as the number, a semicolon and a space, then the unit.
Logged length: 24.0; mm
